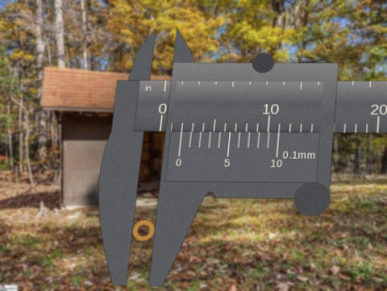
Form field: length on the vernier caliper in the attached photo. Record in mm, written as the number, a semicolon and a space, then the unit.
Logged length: 2.0; mm
